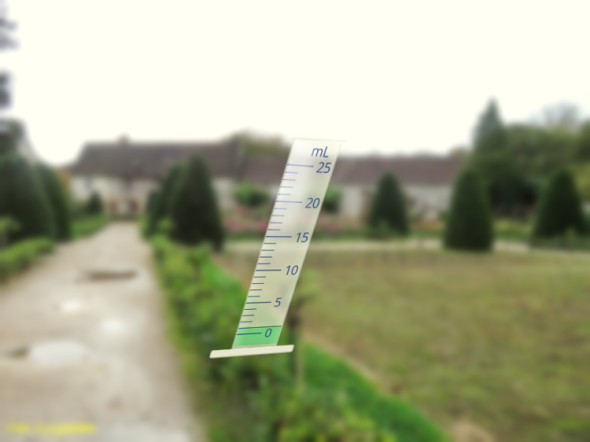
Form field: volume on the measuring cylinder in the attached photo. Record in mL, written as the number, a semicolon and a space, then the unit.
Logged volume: 1; mL
